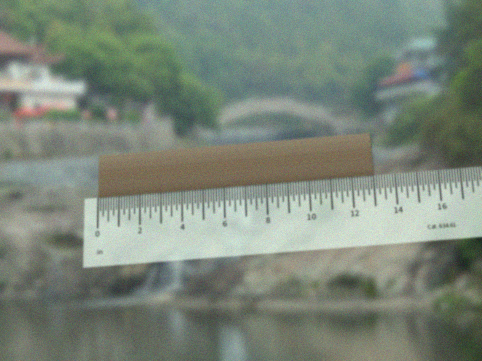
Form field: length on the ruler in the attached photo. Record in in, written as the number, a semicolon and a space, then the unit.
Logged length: 13; in
